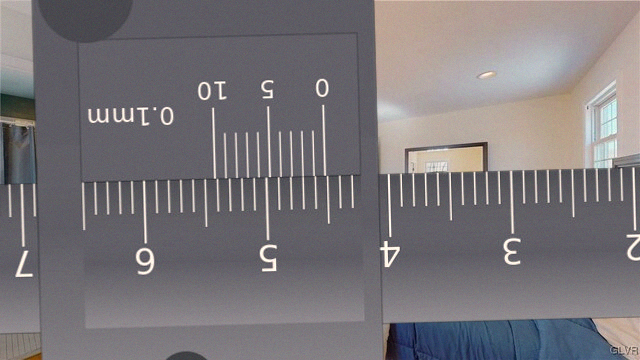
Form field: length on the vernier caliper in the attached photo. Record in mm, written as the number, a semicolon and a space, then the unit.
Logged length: 45.2; mm
